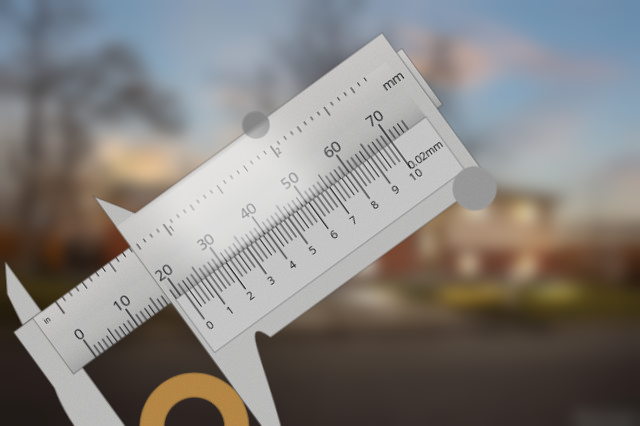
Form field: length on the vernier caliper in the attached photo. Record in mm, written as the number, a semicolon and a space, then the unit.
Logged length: 21.0; mm
